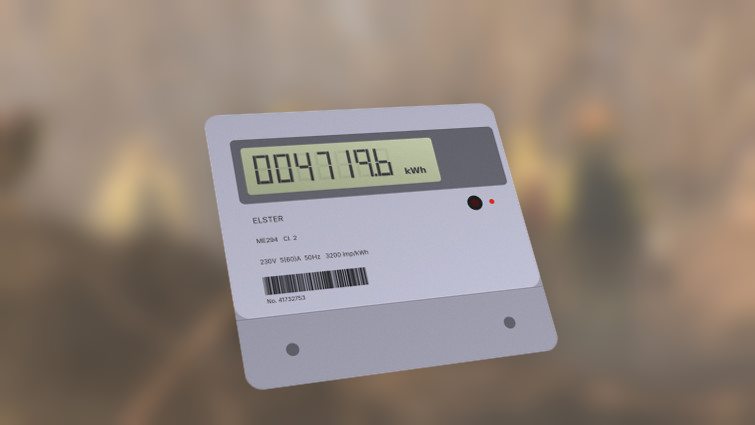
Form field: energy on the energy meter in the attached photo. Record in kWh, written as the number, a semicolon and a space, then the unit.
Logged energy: 4719.6; kWh
